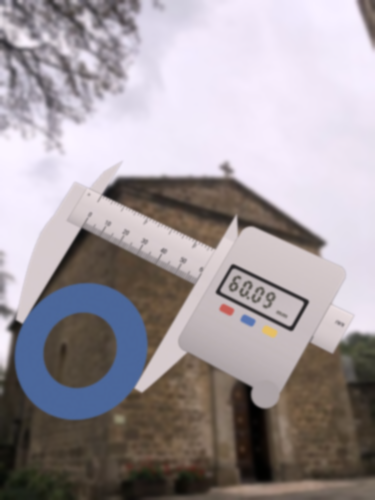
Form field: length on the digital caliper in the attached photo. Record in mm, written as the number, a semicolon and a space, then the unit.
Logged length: 60.09; mm
